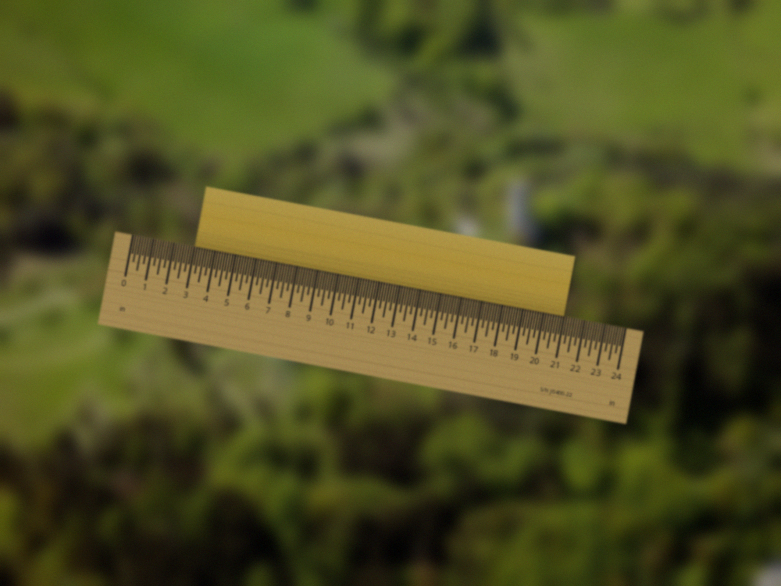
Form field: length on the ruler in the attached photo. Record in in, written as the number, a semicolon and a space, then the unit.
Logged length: 18; in
